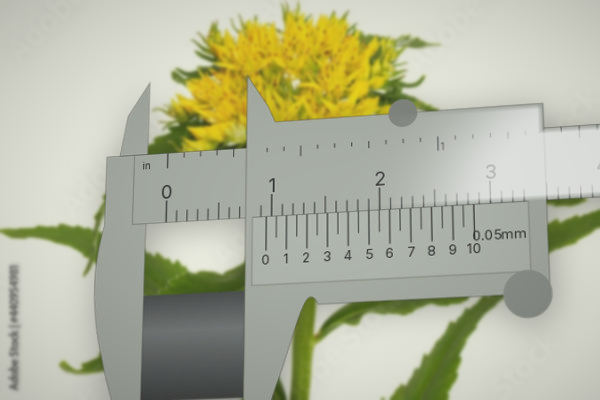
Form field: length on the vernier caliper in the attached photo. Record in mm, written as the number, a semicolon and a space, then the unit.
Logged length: 9.5; mm
